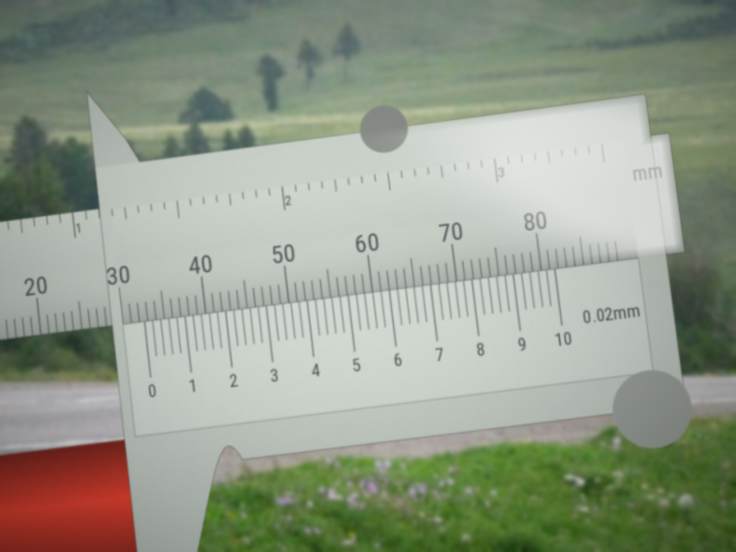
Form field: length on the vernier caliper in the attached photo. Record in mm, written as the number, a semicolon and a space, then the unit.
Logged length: 32.6; mm
